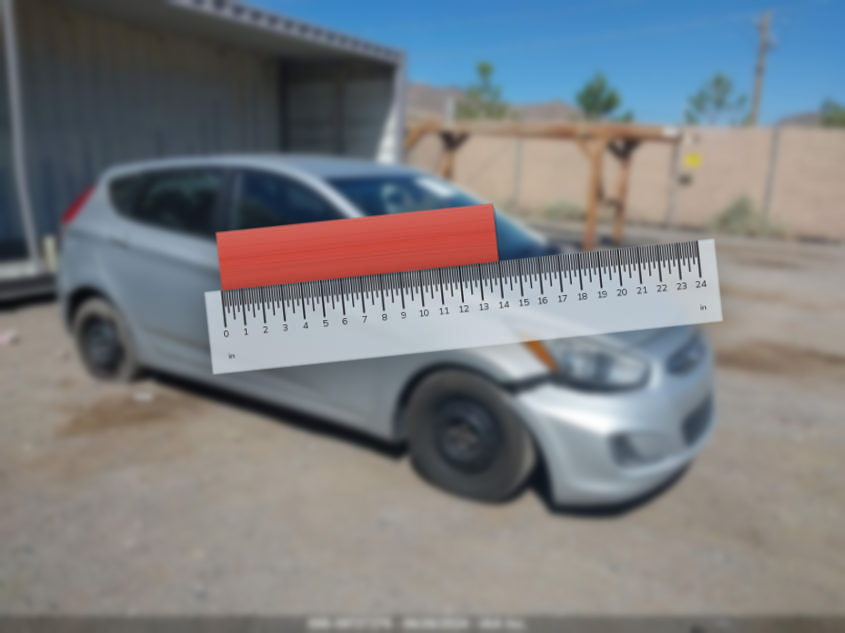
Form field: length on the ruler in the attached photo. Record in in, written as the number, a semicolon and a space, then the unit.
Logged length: 14; in
